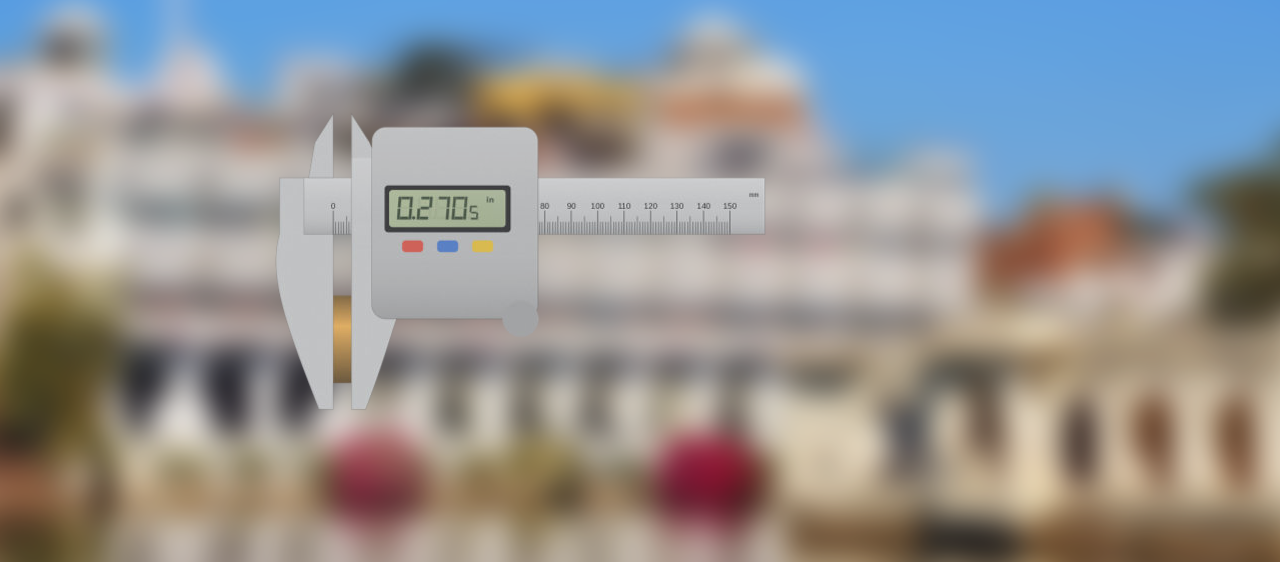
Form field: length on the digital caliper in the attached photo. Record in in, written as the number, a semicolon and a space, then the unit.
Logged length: 0.2705; in
